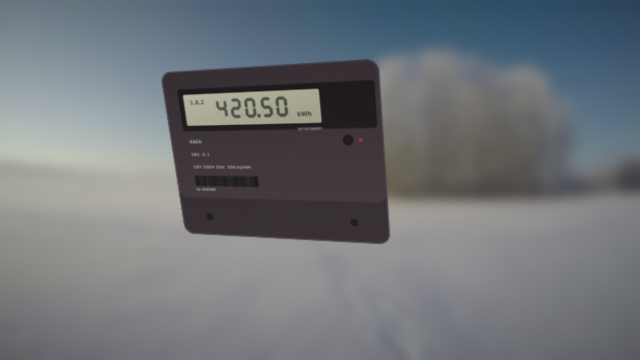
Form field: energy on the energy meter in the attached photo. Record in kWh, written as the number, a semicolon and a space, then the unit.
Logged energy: 420.50; kWh
